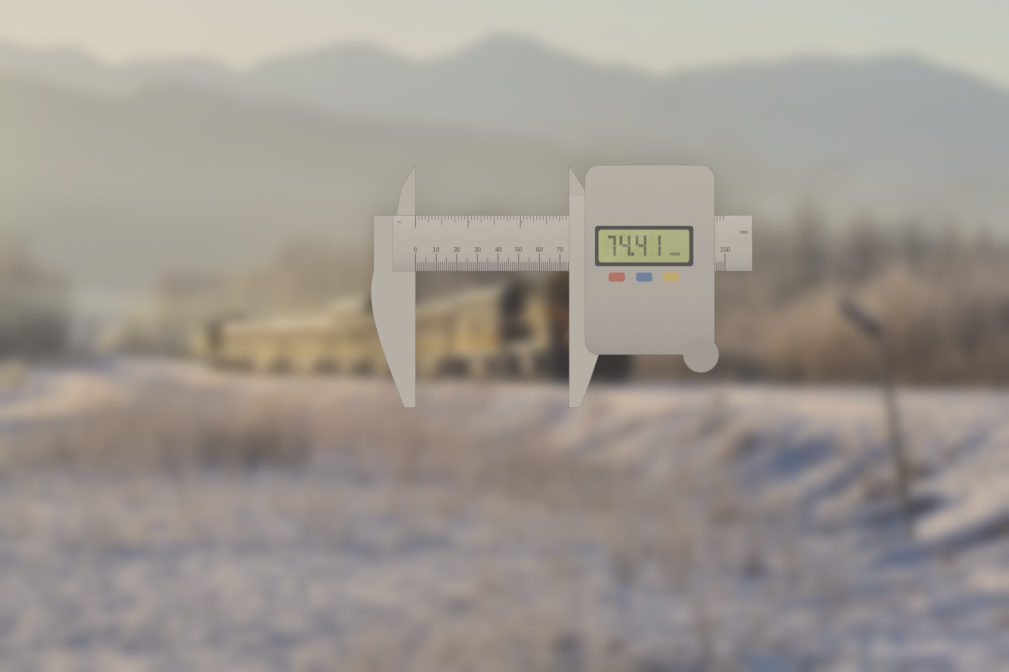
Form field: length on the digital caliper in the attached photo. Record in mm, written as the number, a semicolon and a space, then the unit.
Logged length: 74.41; mm
